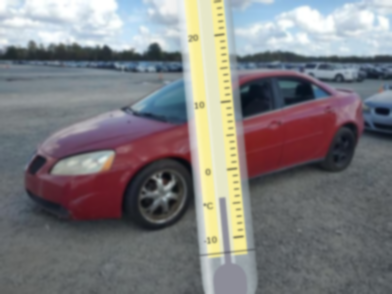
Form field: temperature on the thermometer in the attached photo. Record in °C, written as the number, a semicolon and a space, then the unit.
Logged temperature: -4; °C
